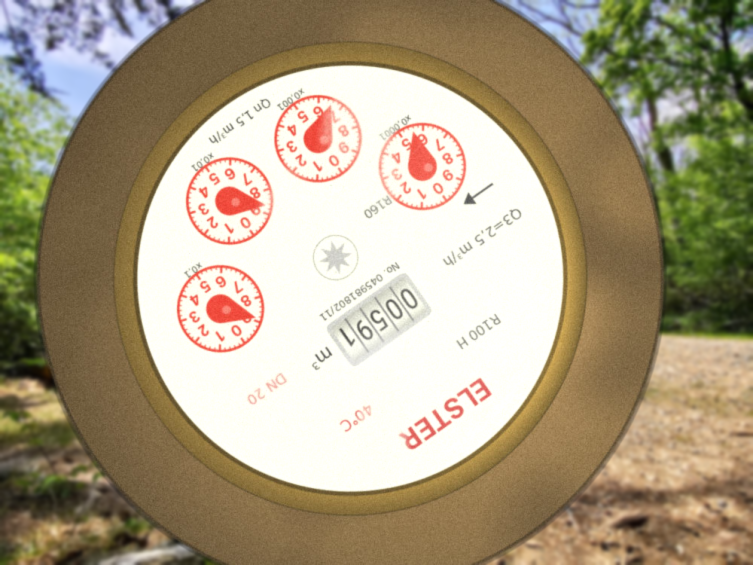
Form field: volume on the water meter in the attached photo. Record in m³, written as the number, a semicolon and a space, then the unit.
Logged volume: 590.8865; m³
